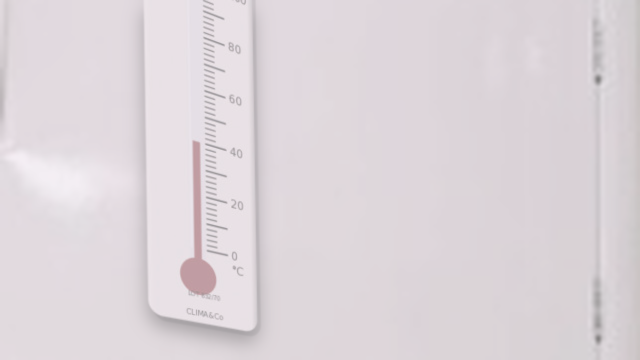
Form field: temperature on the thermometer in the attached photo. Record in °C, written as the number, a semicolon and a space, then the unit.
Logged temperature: 40; °C
